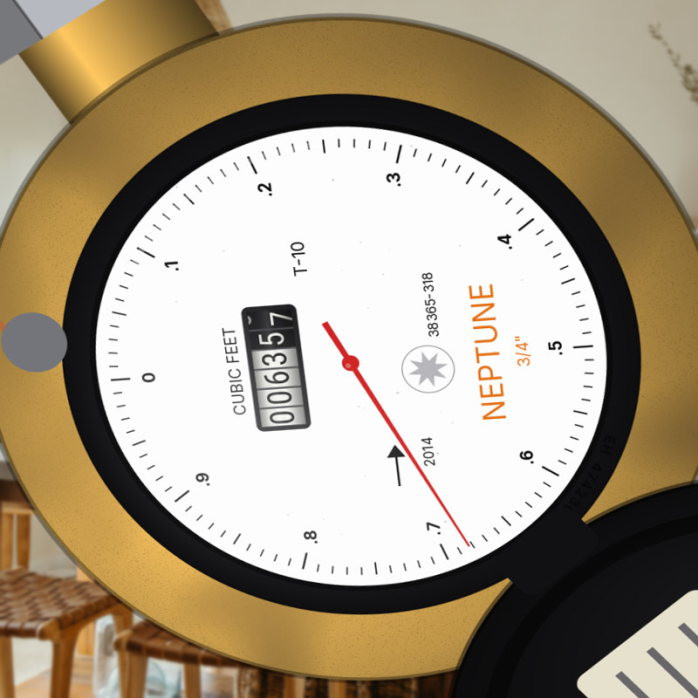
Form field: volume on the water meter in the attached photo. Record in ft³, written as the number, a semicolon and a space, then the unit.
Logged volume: 6356.68; ft³
